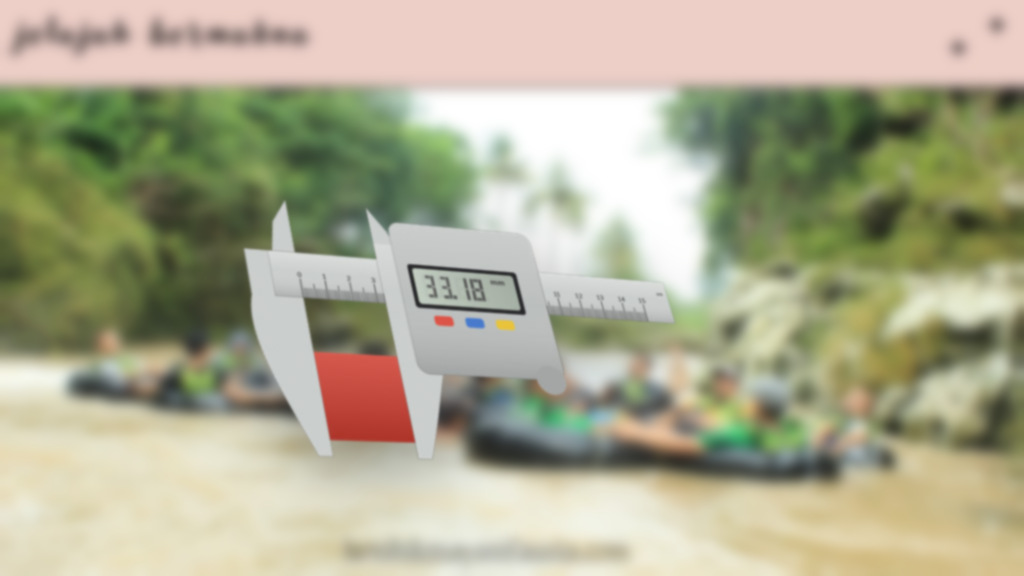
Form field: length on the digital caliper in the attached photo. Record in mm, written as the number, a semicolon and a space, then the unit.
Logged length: 33.18; mm
